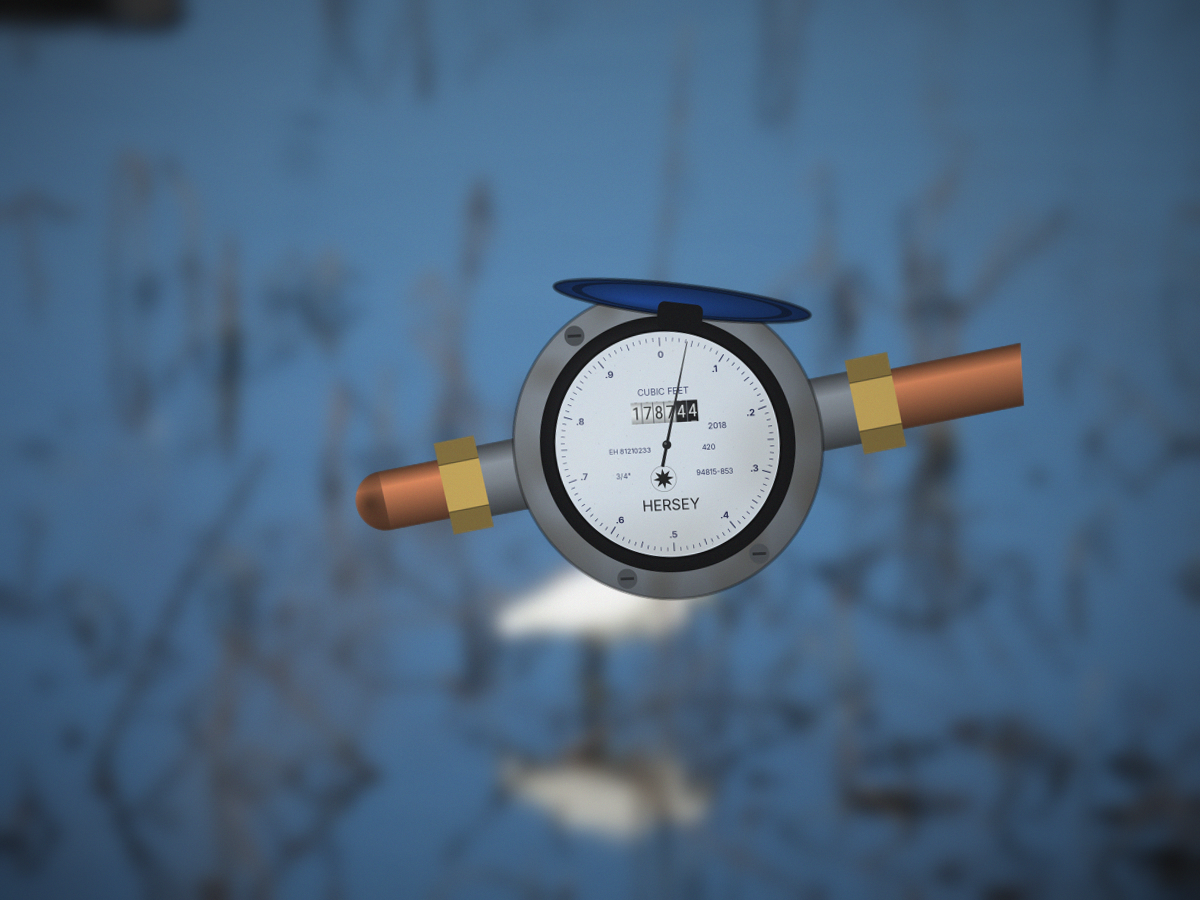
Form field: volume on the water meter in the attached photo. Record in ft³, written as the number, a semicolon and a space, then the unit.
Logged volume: 178744.04; ft³
